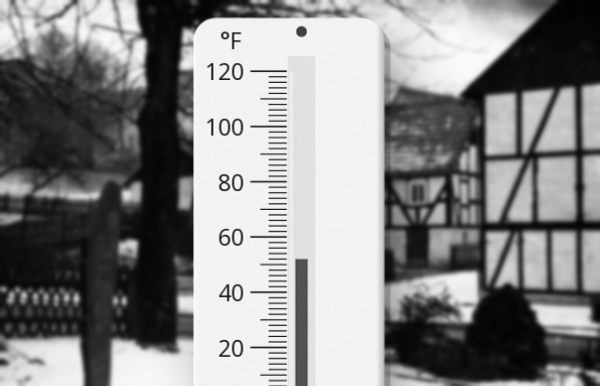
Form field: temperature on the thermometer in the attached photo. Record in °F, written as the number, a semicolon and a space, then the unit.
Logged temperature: 52; °F
